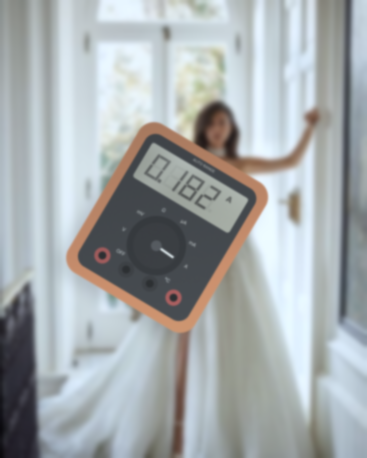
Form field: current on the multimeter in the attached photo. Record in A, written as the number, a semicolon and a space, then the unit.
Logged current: 0.182; A
